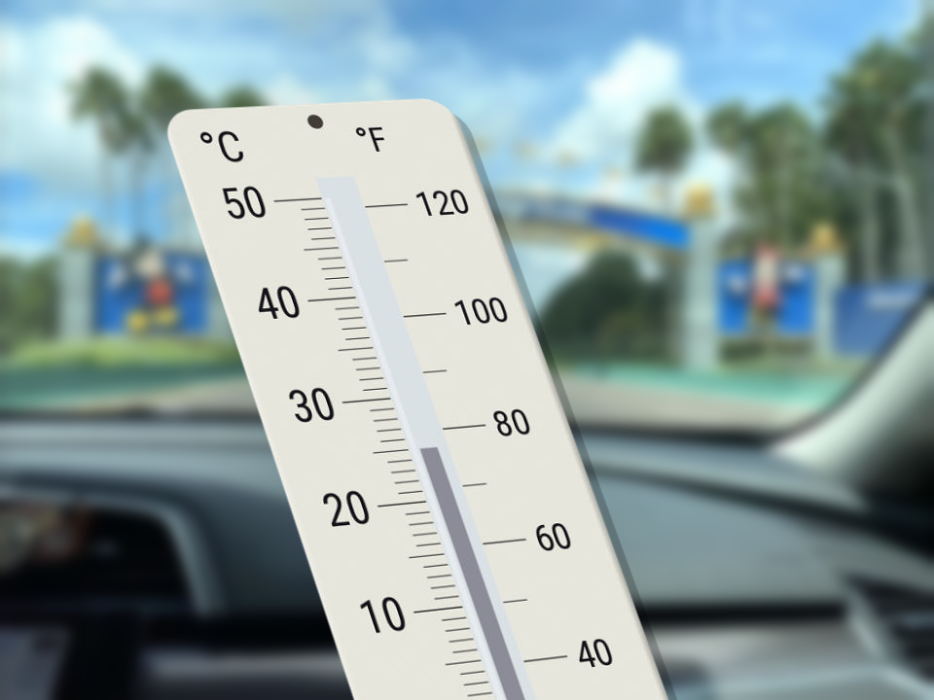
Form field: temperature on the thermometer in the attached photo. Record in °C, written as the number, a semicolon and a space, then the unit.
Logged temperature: 25; °C
